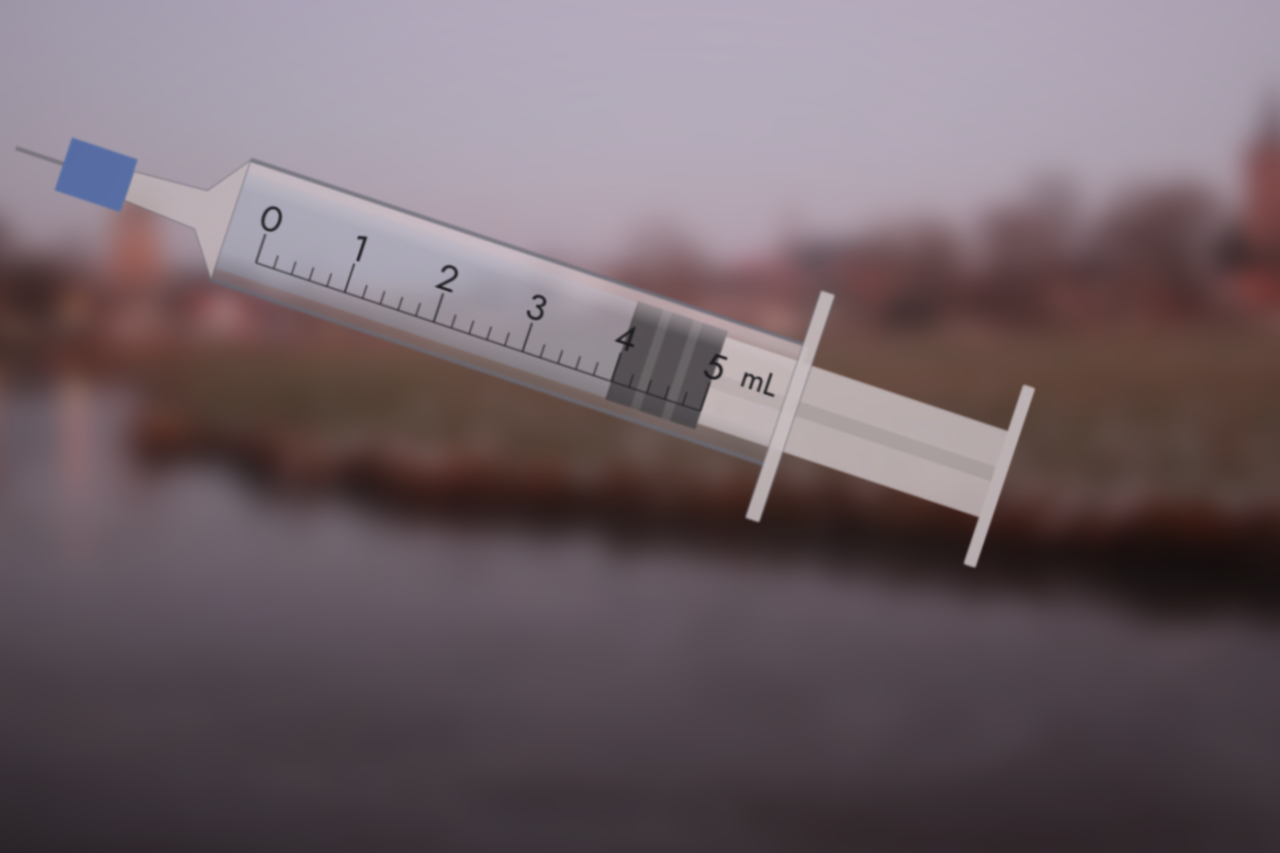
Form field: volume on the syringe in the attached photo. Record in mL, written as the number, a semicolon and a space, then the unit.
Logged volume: 4; mL
